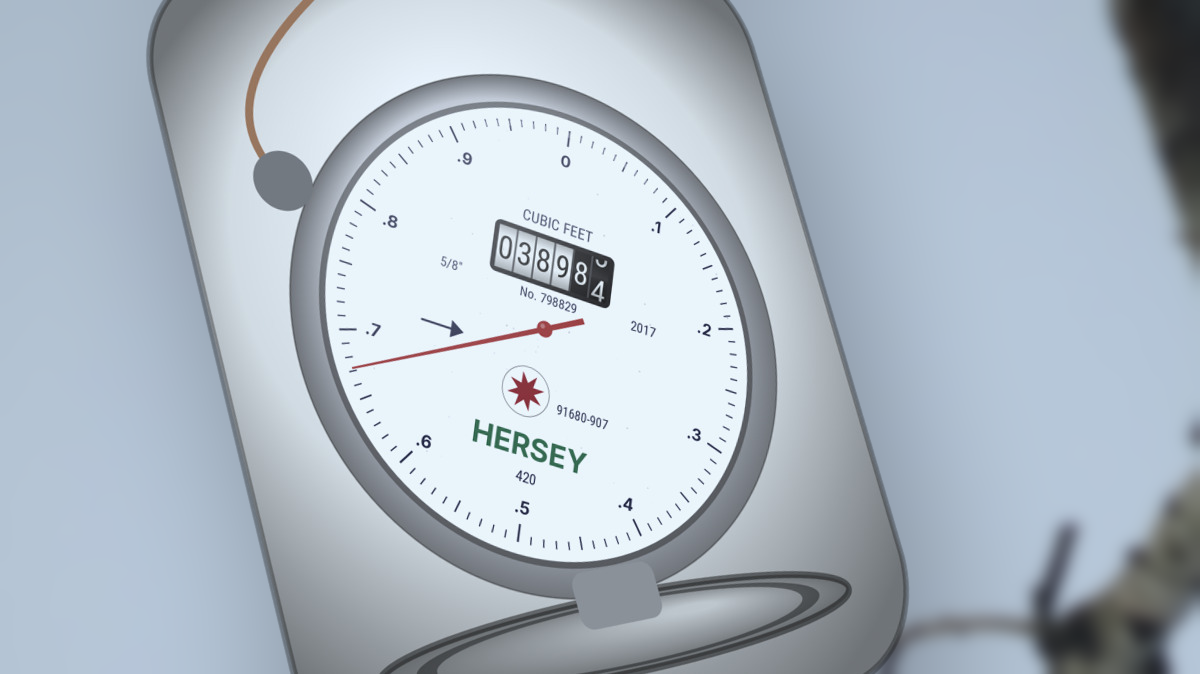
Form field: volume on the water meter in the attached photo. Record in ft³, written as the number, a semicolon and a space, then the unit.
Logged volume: 38983.67; ft³
